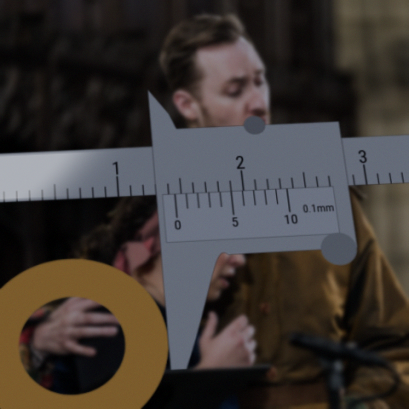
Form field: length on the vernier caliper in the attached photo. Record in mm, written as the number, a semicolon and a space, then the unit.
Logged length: 14.5; mm
